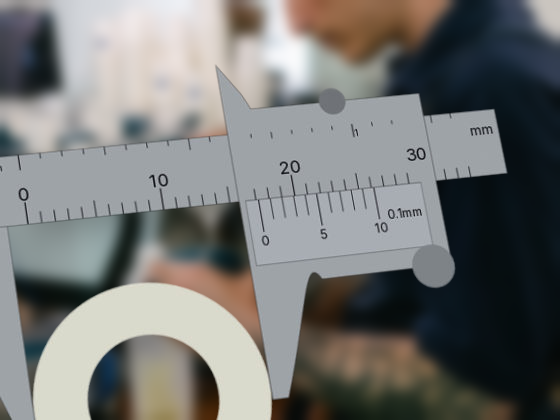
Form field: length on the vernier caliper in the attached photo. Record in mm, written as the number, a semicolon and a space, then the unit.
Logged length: 17.2; mm
